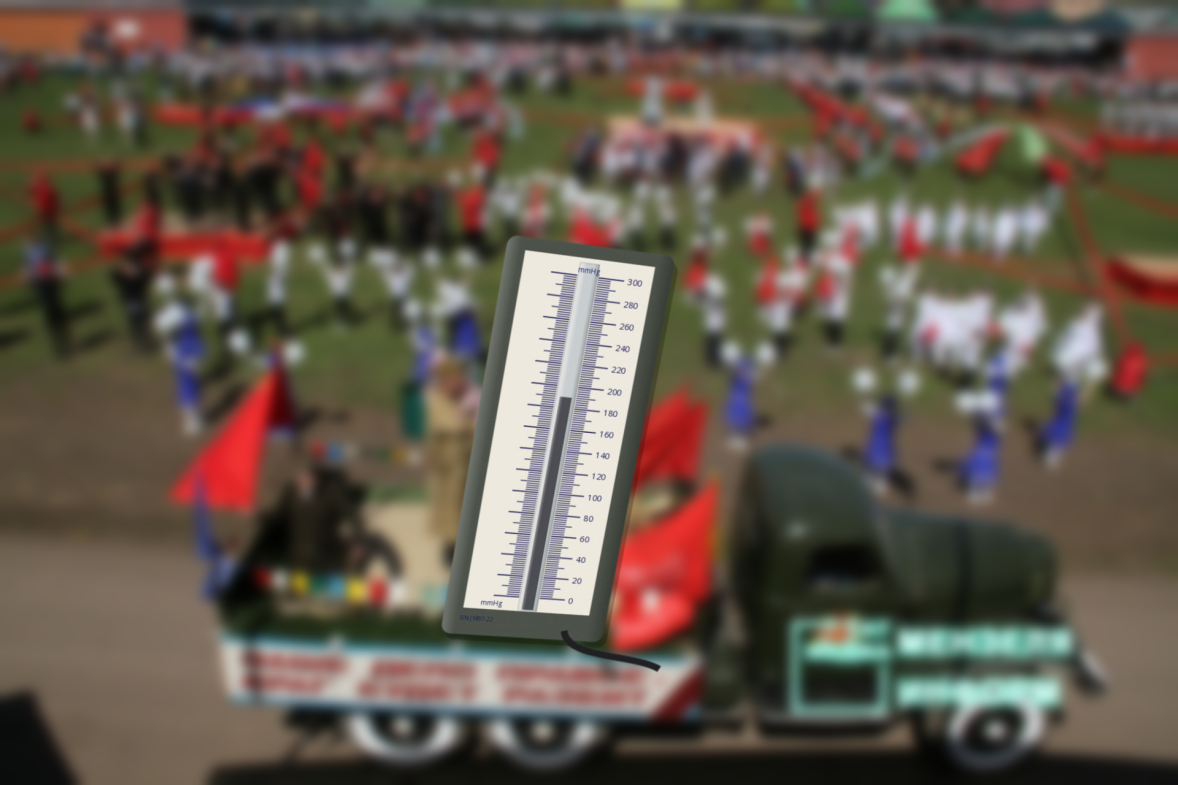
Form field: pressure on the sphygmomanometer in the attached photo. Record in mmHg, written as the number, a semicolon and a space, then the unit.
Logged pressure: 190; mmHg
